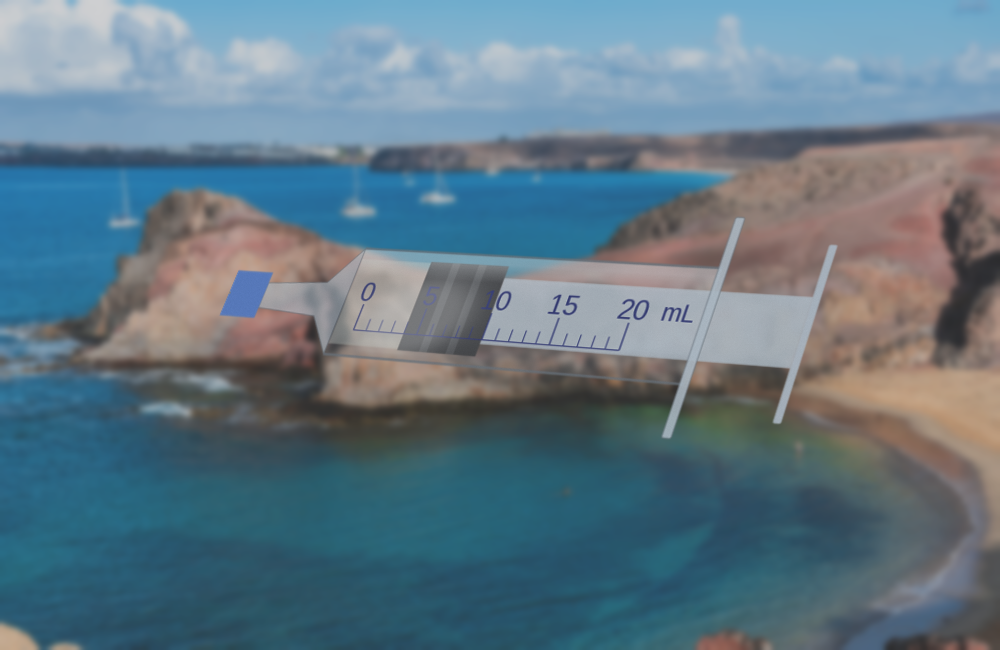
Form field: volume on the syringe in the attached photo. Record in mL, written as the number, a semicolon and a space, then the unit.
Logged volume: 4; mL
